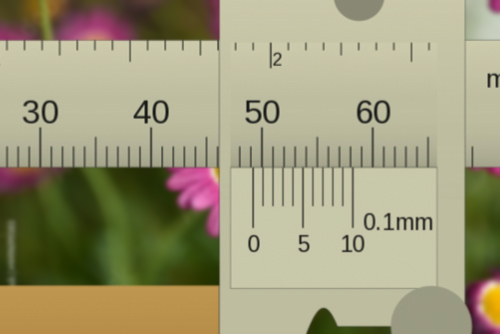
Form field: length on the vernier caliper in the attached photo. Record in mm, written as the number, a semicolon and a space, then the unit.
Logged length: 49.2; mm
